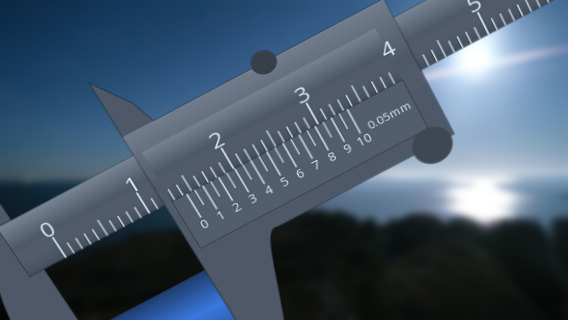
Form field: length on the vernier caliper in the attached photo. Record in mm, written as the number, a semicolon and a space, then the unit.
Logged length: 14.4; mm
